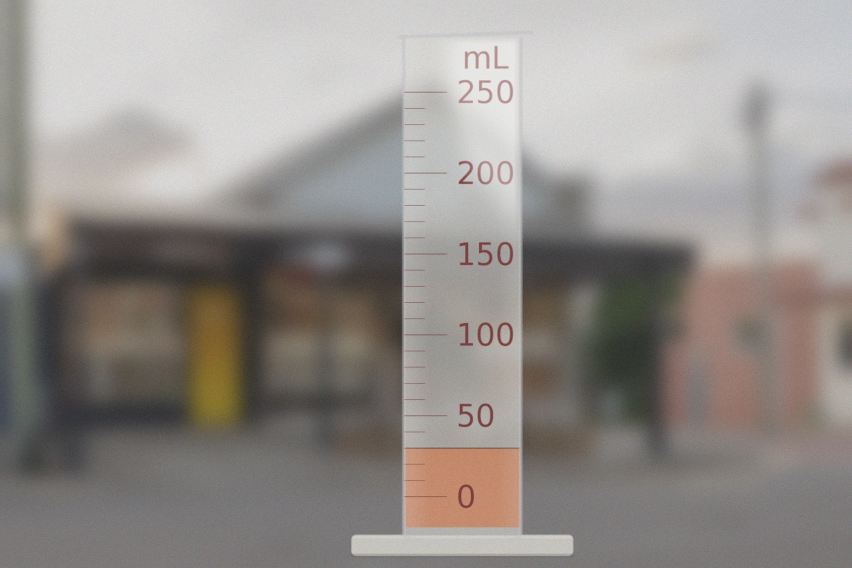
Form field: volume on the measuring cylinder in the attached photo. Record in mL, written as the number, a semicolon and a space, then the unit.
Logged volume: 30; mL
